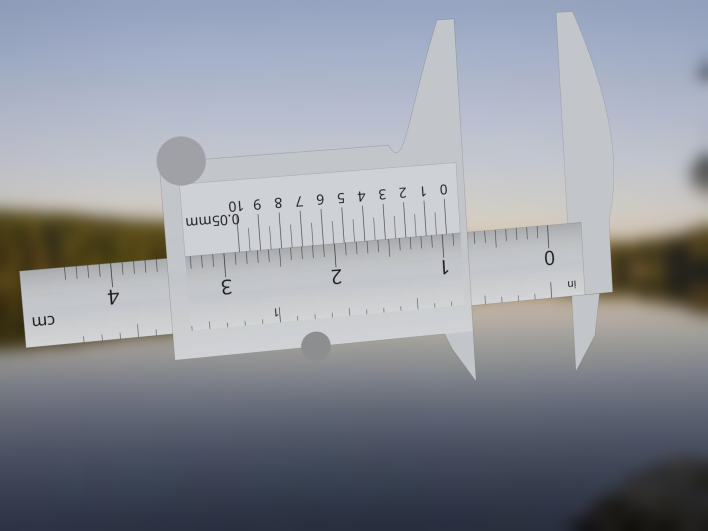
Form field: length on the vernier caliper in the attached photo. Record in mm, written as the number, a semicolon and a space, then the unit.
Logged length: 9.6; mm
